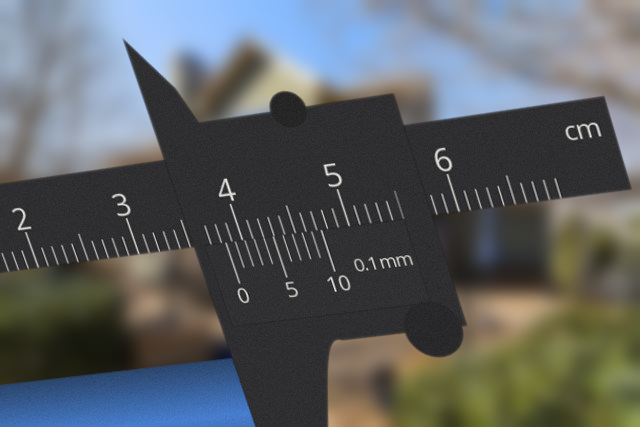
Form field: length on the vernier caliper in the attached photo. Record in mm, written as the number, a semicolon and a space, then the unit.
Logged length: 38.4; mm
